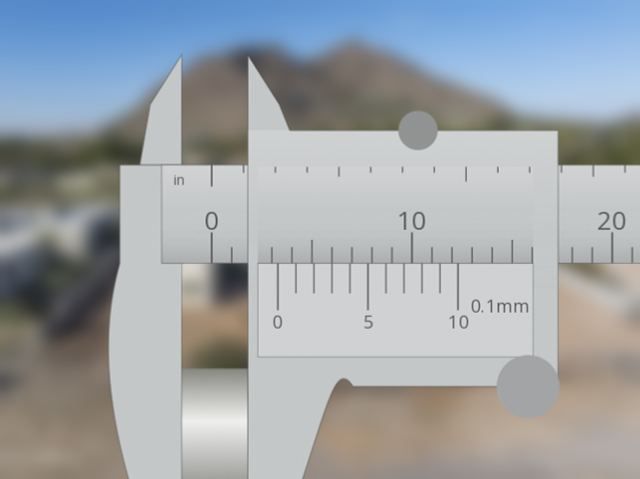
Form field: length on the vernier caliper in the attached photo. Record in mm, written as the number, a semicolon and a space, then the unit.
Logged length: 3.3; mm
